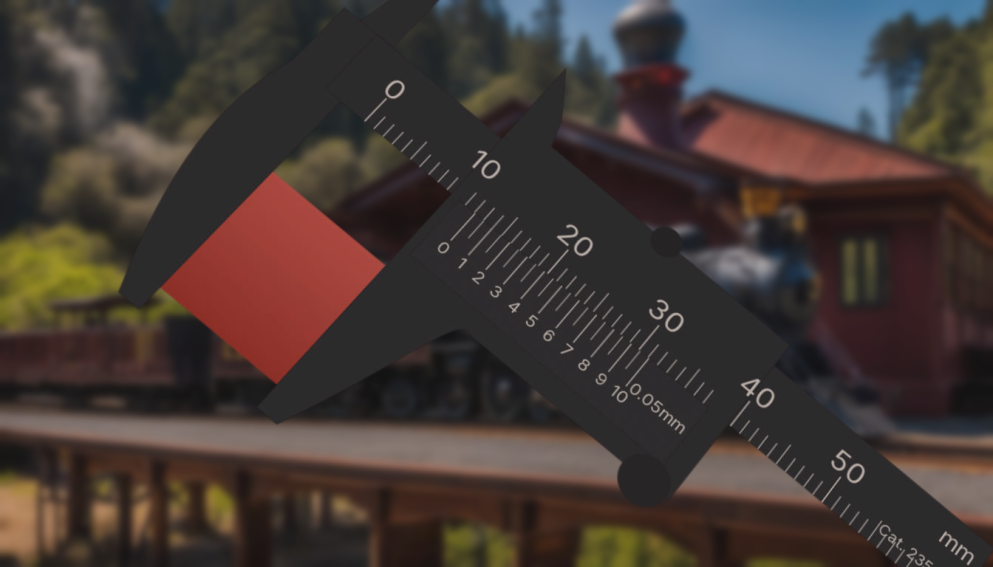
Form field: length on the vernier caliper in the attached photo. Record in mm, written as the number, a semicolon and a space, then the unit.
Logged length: 12.1; mm
